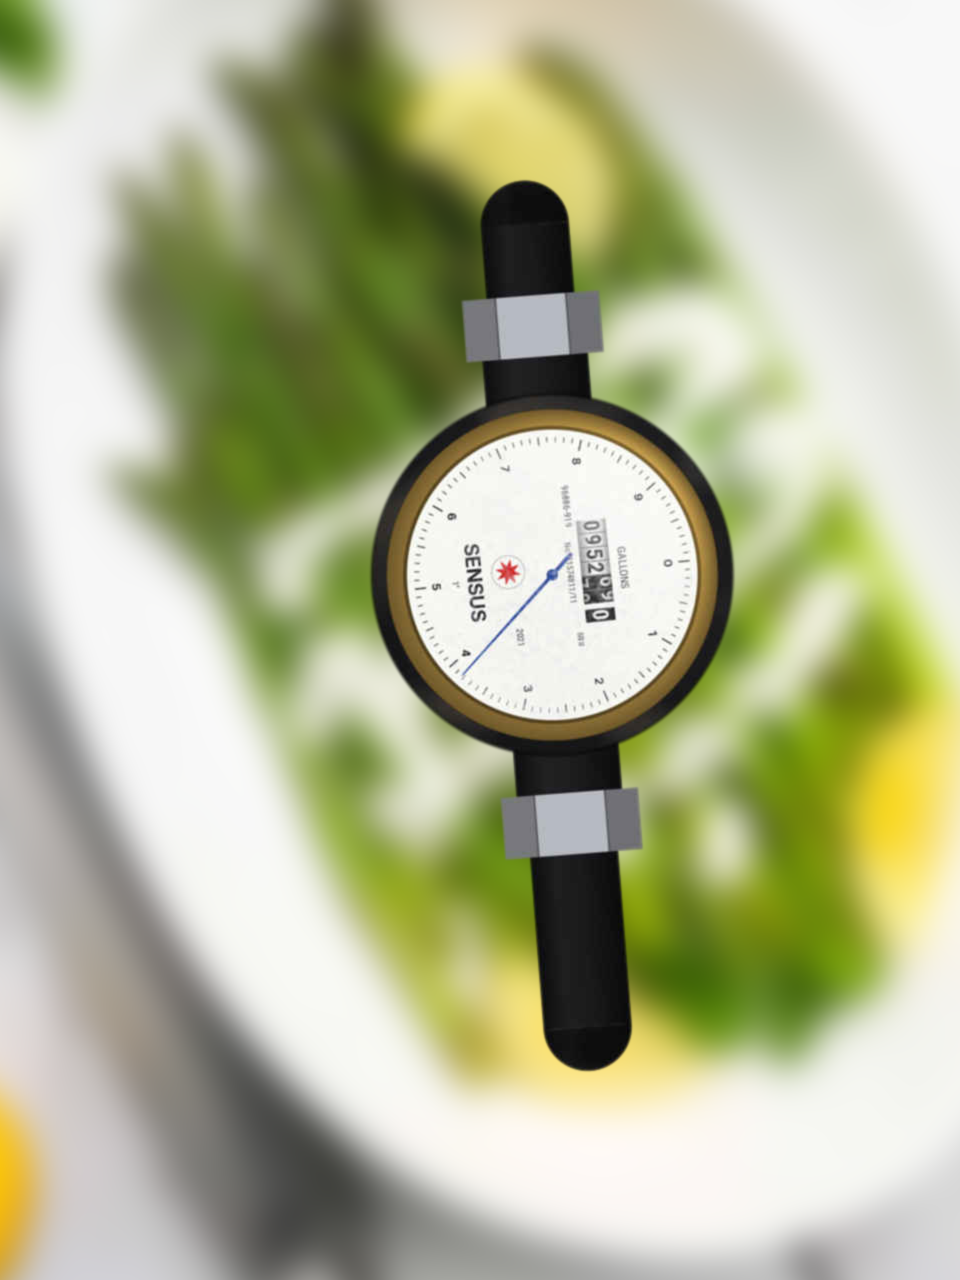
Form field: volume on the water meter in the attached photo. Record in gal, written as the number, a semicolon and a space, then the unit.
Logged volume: 952693.8; gal
